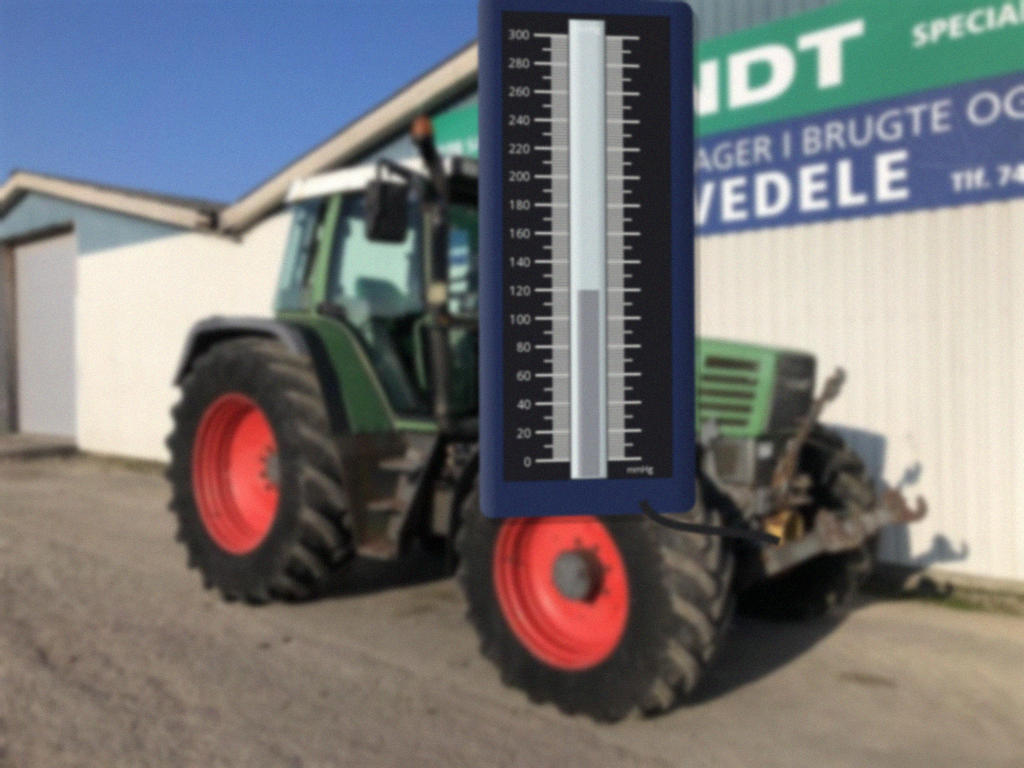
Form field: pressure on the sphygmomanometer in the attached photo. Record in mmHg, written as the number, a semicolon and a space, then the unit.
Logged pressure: 120; mmHg
